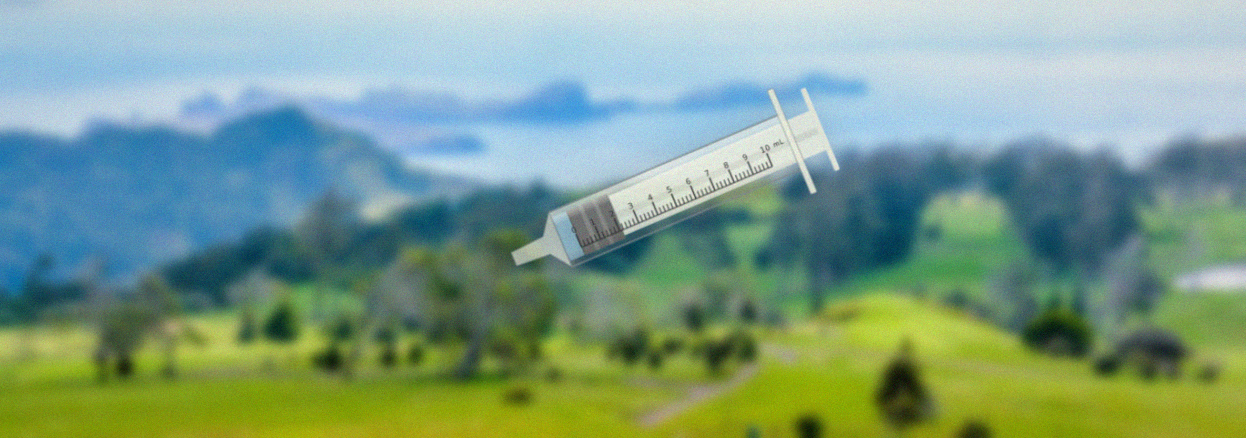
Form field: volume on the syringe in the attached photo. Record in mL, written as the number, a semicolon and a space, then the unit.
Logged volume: 0; mL
